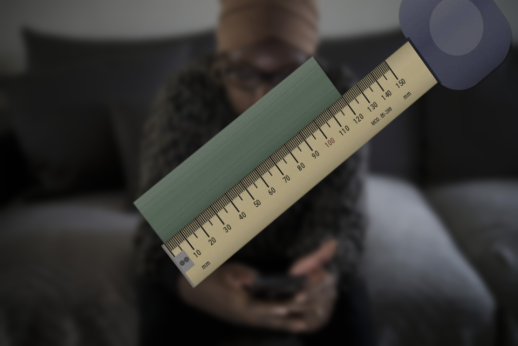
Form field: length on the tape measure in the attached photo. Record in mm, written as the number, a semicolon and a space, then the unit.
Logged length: 120; mm
